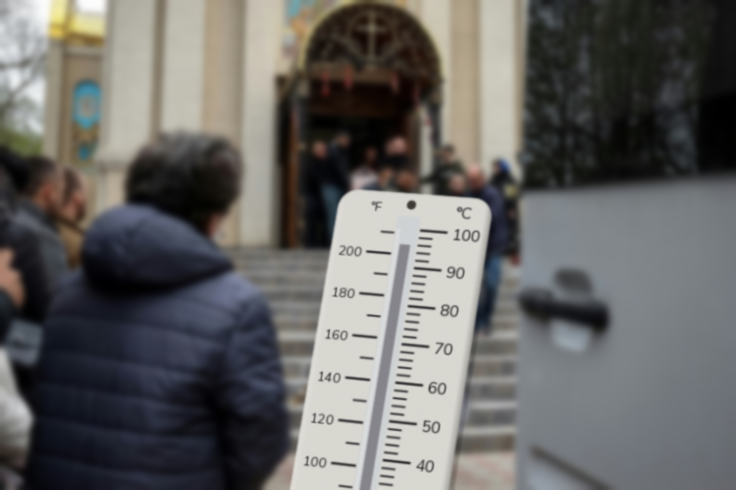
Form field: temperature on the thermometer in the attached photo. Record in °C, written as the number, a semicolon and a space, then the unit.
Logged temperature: 96; °C
